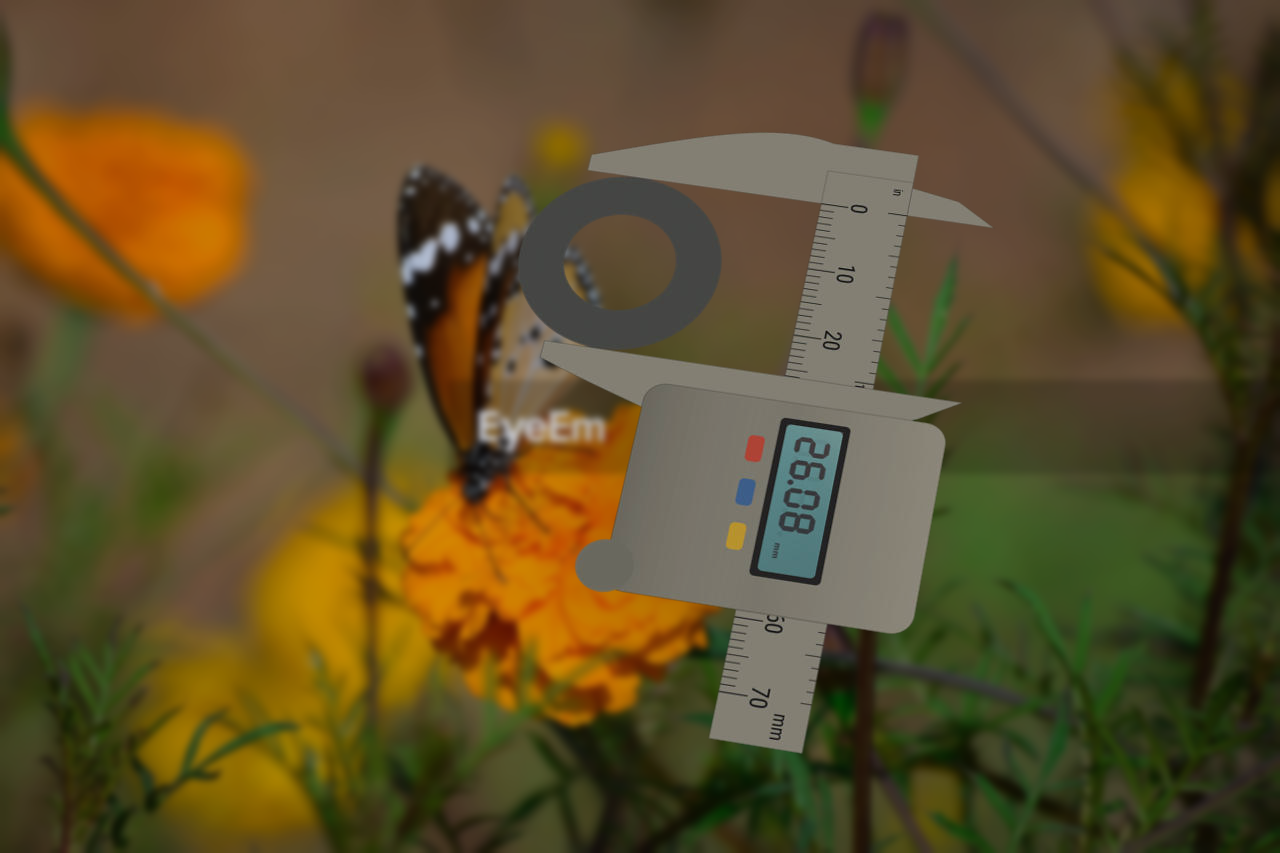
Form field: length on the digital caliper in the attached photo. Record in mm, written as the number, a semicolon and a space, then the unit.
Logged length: 26.08; mm
